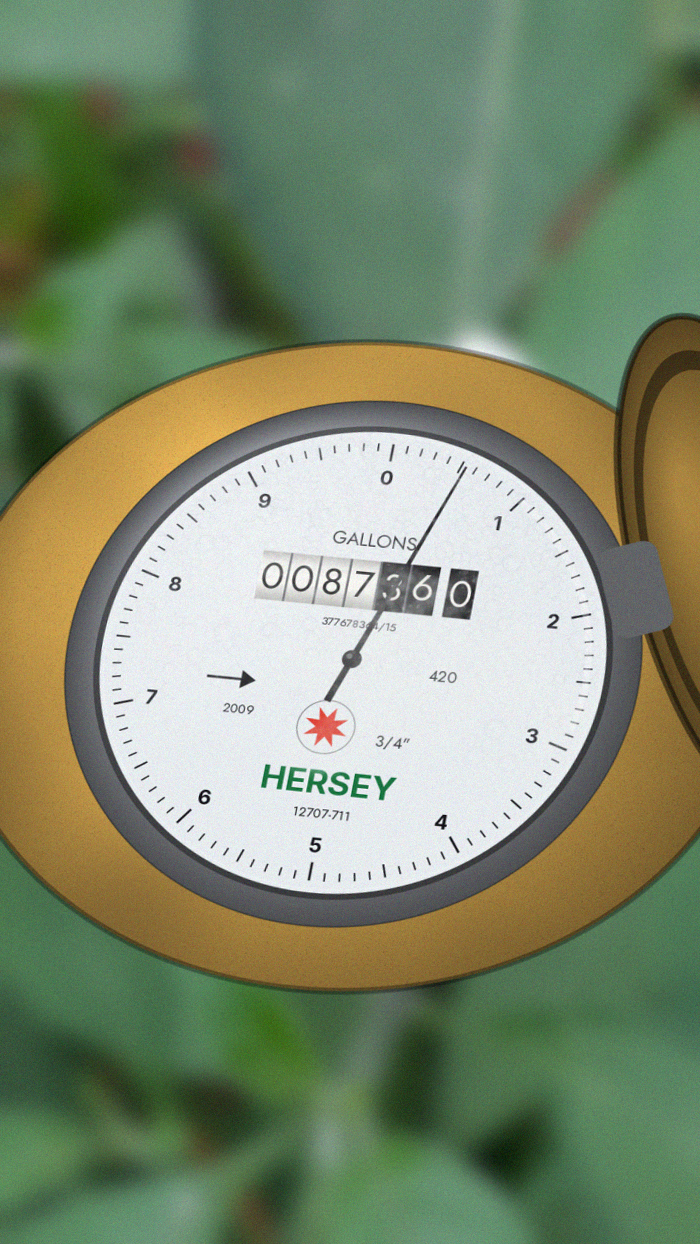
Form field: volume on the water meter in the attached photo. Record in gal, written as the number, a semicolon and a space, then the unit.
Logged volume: 87360.5; gal
